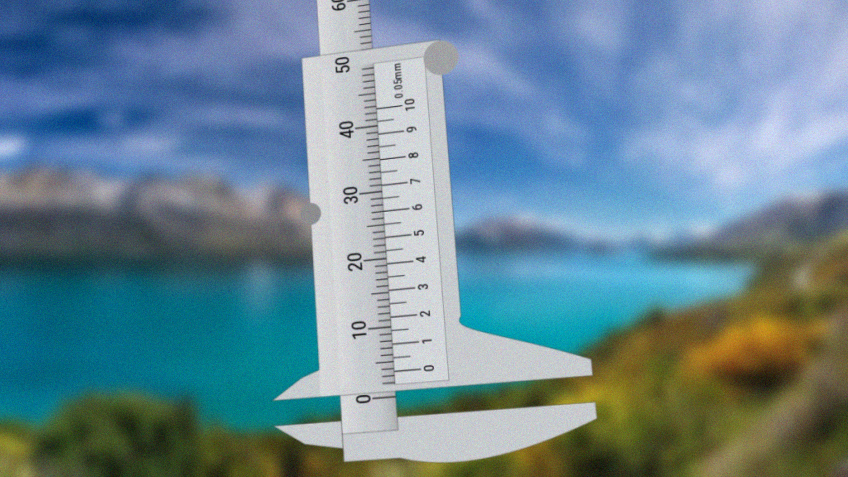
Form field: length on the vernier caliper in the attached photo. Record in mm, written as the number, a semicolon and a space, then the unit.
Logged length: 3.6; mm
